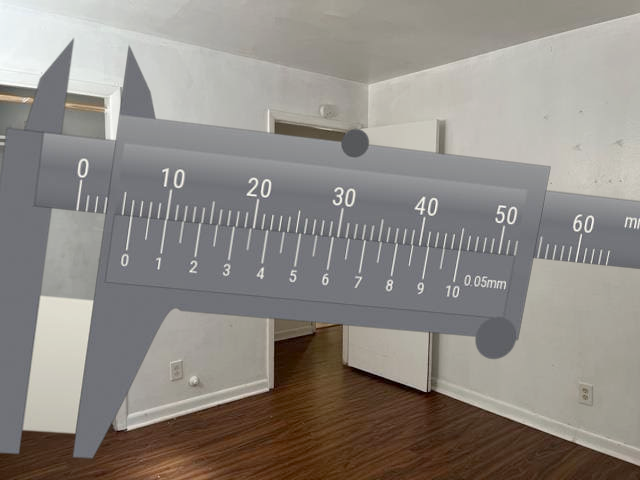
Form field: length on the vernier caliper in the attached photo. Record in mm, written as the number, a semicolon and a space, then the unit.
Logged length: 6.0; mm
